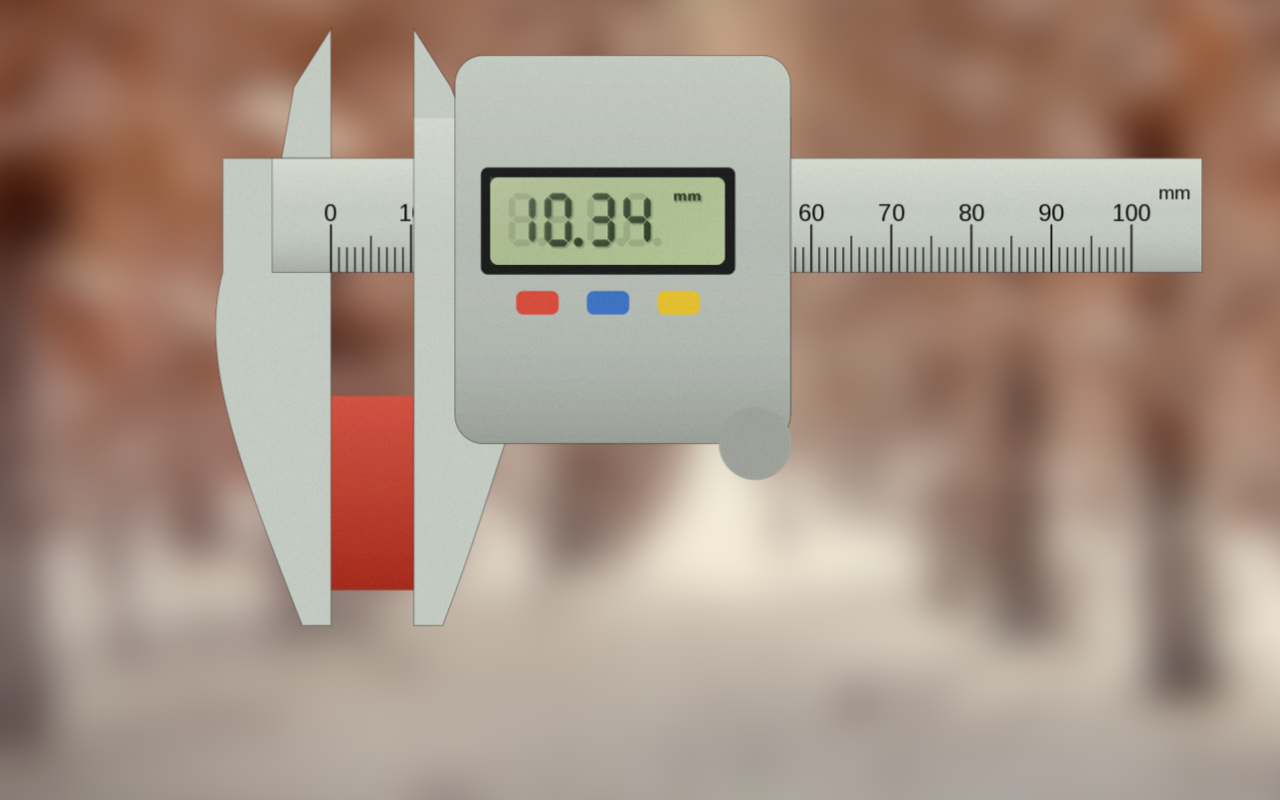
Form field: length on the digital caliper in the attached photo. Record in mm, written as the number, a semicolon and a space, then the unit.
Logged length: 10.34; mm
